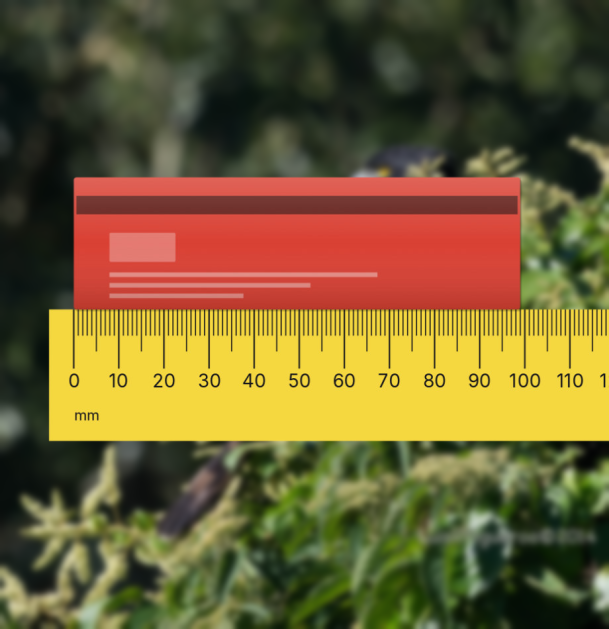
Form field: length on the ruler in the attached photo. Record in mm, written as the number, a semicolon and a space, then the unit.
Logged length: 99; mm
